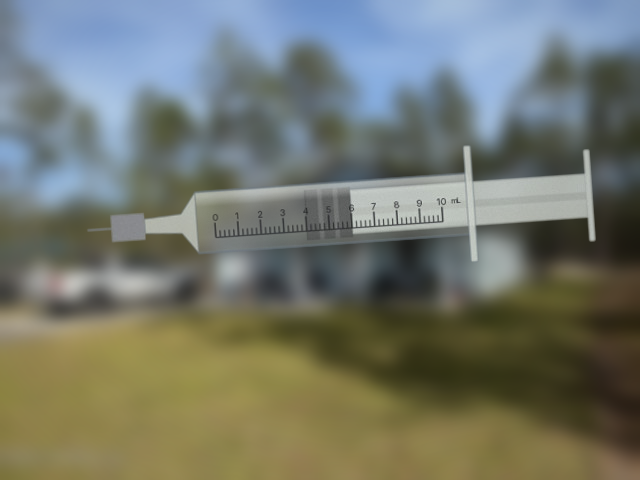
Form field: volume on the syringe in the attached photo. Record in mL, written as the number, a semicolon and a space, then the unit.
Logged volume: 4; mL
